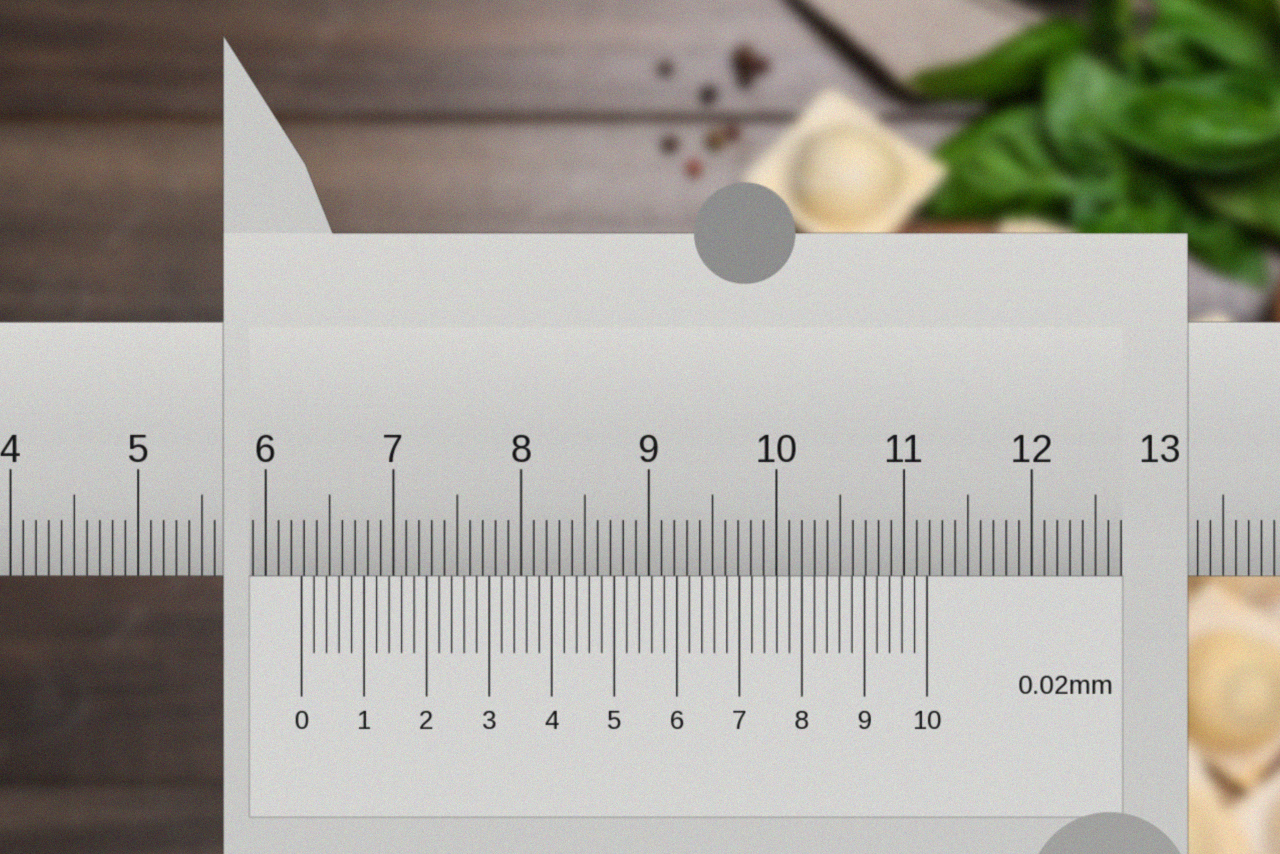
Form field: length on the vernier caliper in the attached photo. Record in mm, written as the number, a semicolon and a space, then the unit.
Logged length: 62.8; mm
